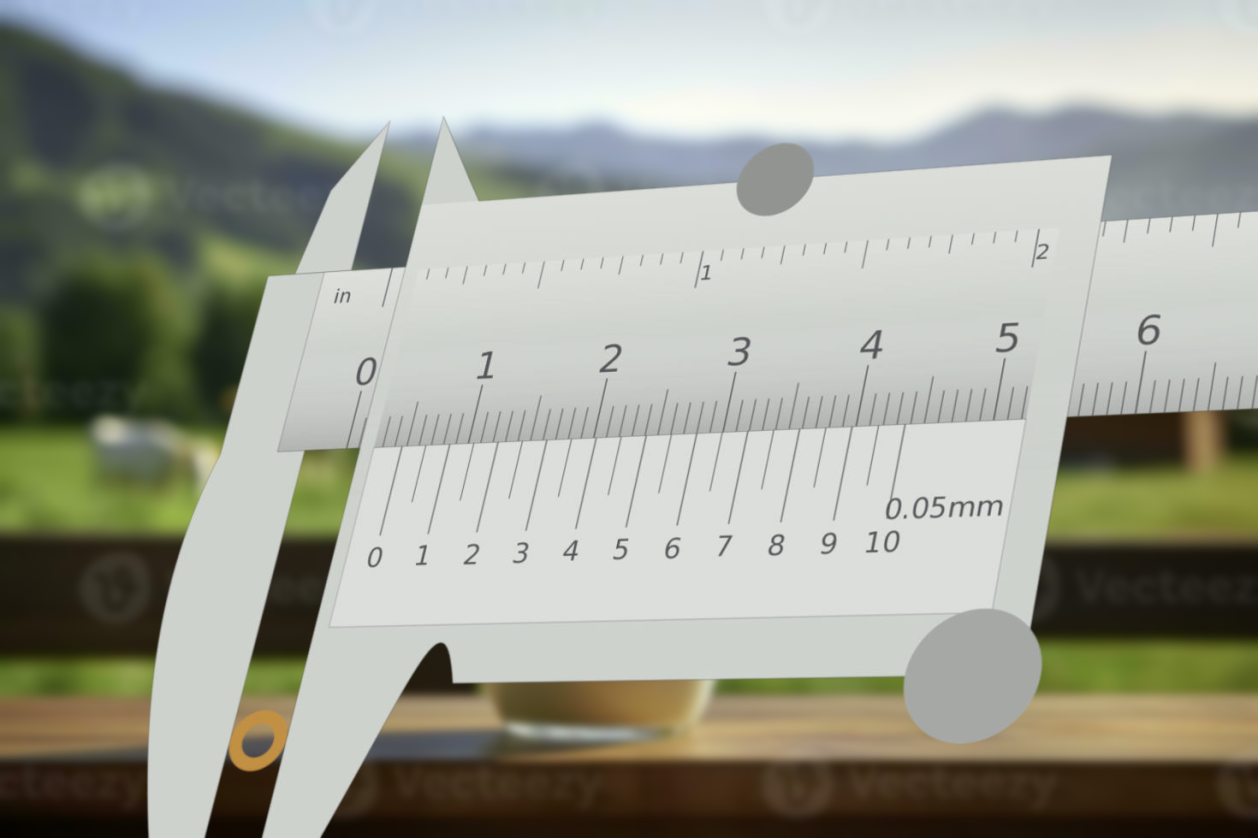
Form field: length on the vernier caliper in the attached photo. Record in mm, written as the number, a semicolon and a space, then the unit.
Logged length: 4.6; mm
